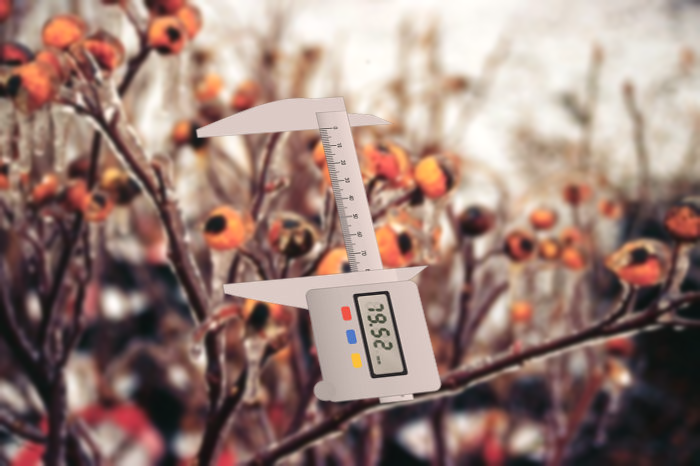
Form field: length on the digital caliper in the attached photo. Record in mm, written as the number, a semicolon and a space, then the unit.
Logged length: 79.52; mm
